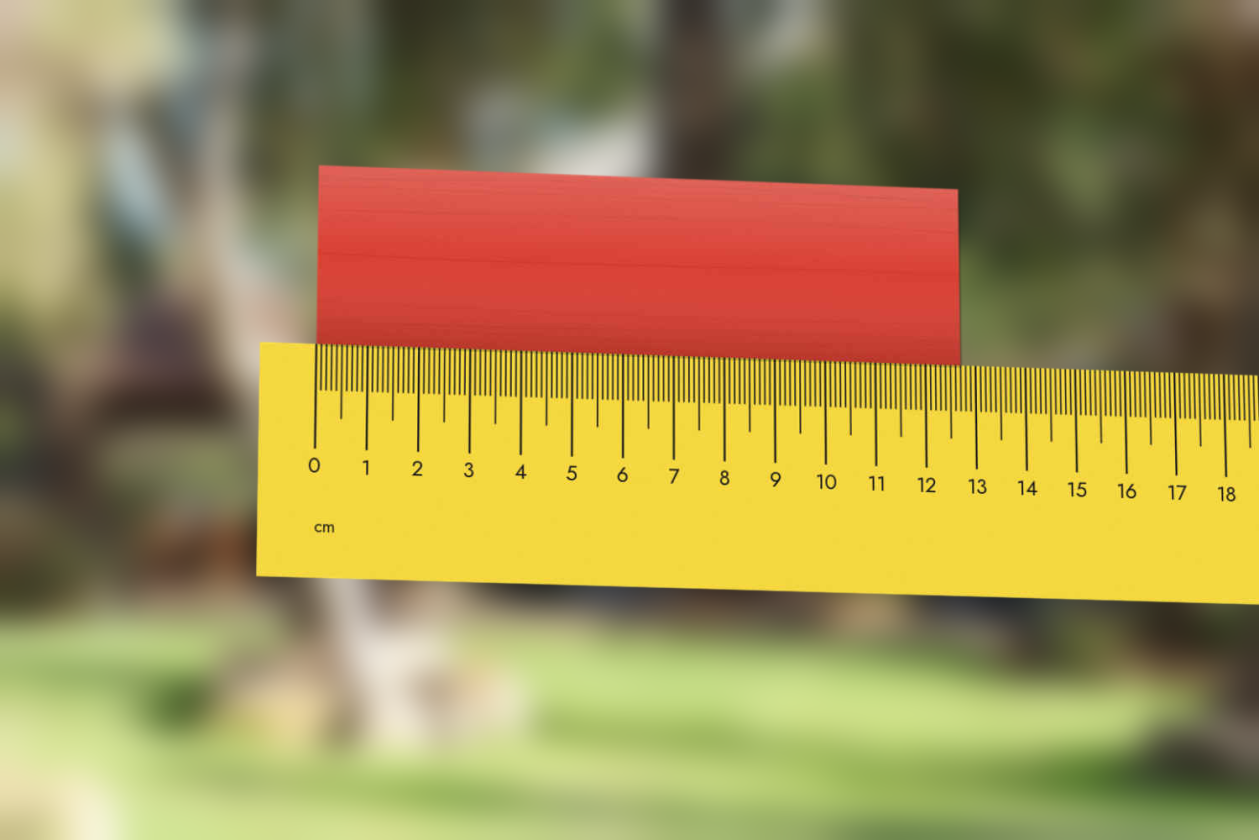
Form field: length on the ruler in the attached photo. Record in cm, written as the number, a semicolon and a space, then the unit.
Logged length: 12.7; cm
